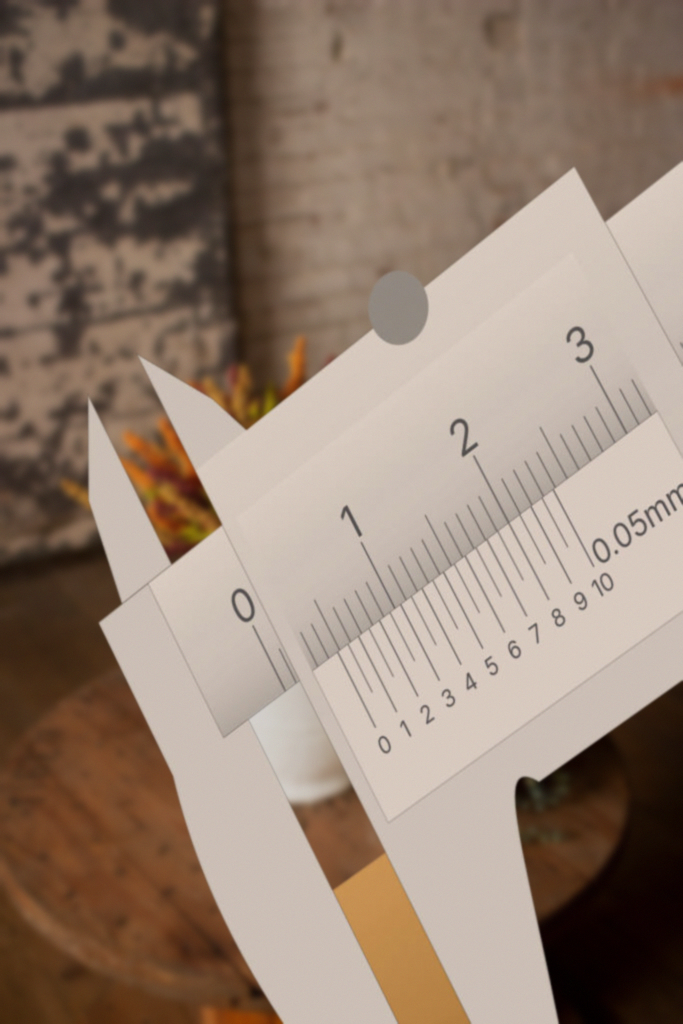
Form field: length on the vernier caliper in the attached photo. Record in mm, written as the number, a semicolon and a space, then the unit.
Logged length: 4.8; mm
